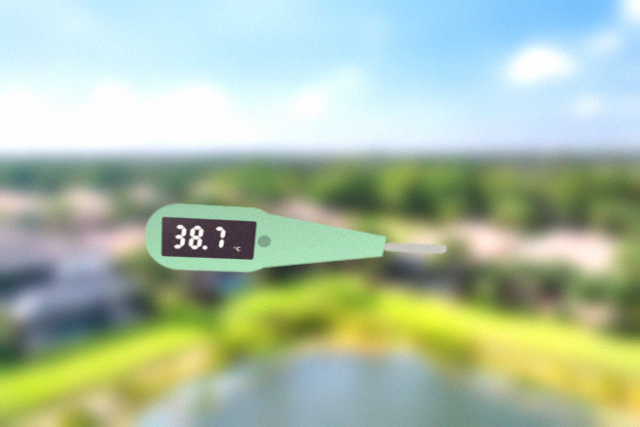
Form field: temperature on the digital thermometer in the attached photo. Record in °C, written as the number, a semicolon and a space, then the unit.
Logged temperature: 38.7; °C
